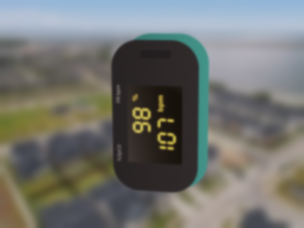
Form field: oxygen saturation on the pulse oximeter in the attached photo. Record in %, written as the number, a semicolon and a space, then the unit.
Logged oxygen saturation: 98; %
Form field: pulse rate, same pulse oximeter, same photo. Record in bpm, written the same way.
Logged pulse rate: 107; bpm
